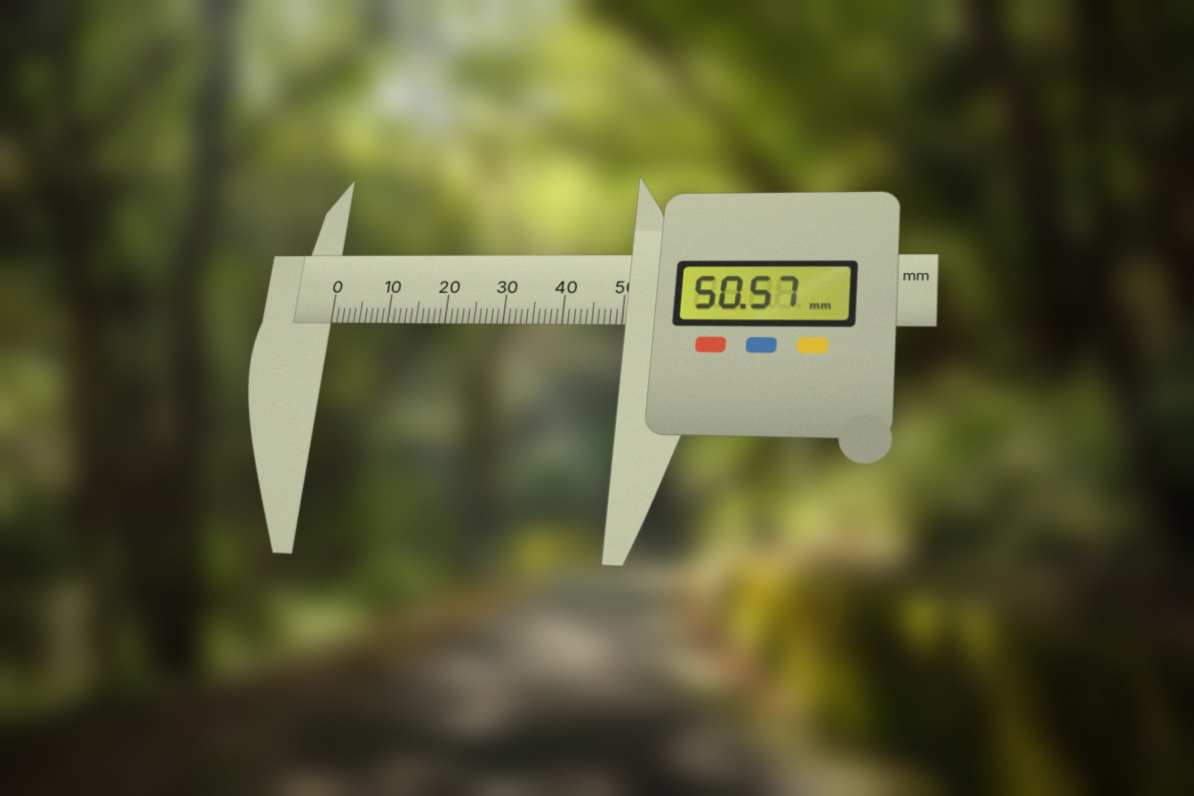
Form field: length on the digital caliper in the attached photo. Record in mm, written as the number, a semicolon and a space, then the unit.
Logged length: 50.57; mm
